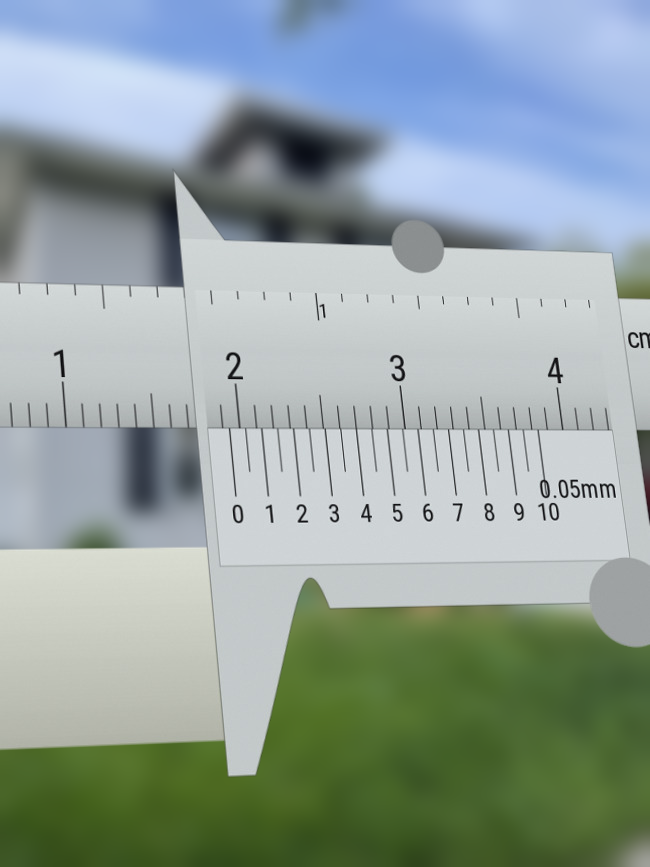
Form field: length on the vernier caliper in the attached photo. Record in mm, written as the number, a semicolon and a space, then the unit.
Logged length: 19.4; mm
